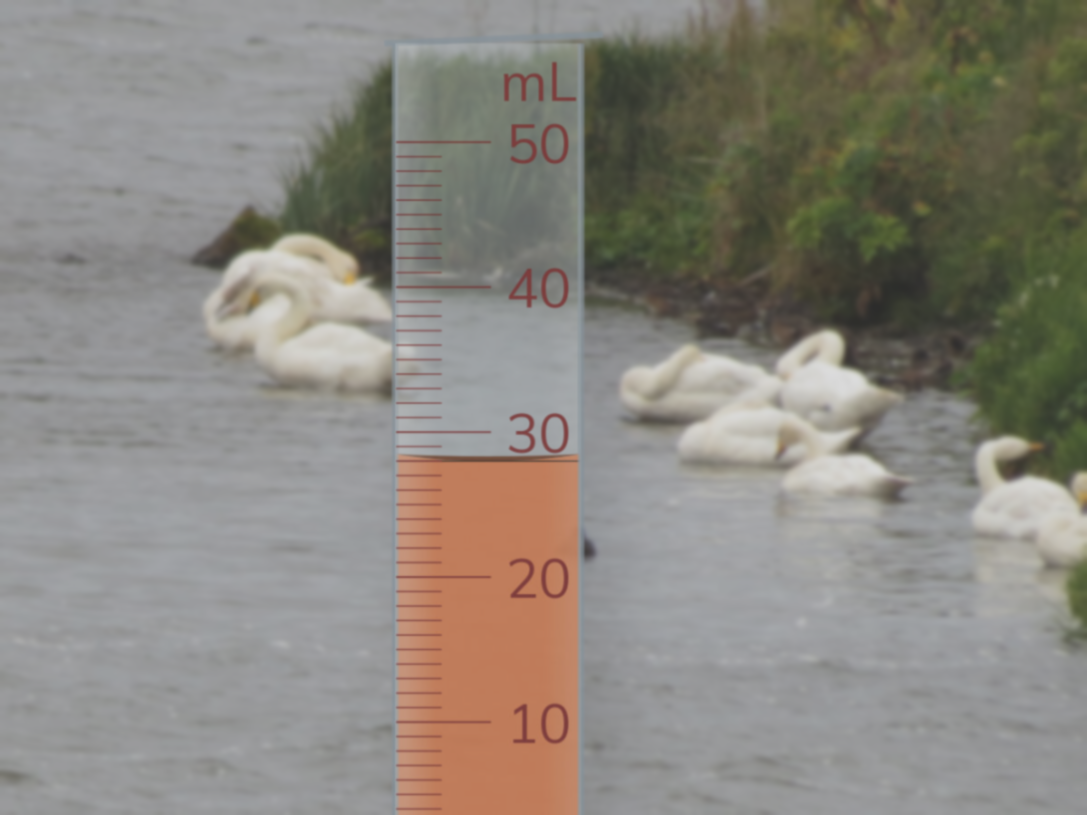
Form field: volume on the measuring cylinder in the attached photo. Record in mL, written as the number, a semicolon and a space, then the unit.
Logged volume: 28; mL
